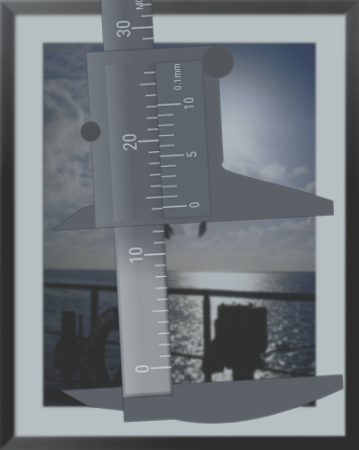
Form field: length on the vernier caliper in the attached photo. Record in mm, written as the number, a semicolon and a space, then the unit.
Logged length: 14.1; mm
